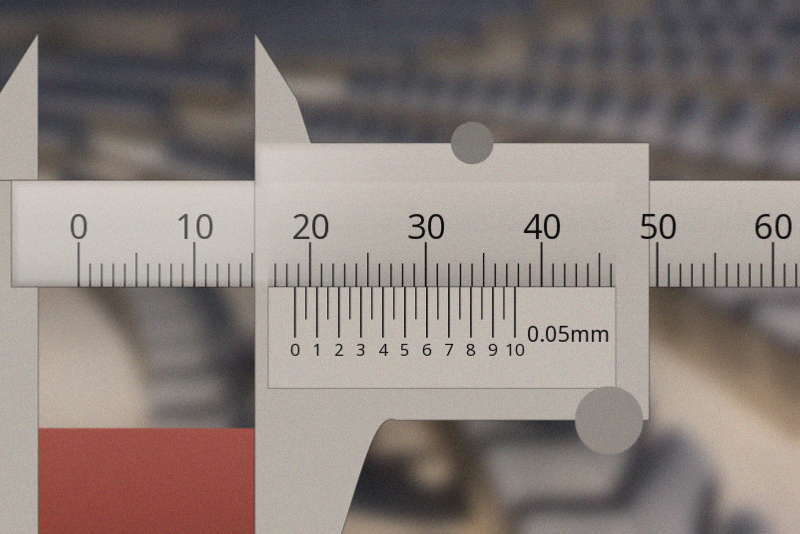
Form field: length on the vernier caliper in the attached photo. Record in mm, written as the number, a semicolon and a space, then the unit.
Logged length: 18.7; mm
